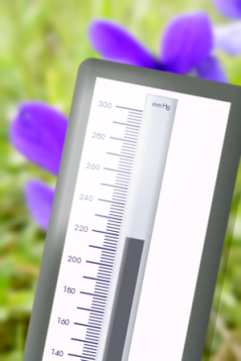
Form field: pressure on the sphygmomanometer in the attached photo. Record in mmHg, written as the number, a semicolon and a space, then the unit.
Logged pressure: 220; mmHg
